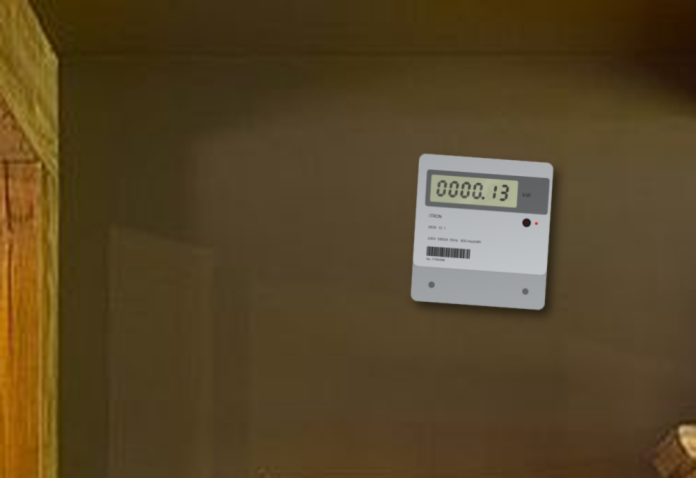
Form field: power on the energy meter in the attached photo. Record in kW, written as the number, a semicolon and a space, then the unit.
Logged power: 0.13; kW
